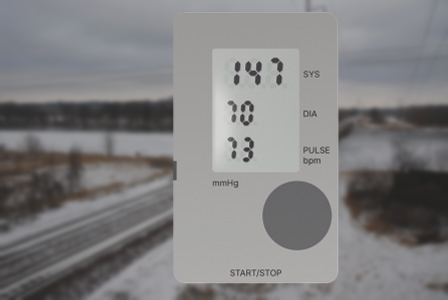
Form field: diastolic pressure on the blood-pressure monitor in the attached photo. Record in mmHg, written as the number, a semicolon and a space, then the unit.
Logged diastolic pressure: 70; mmHg
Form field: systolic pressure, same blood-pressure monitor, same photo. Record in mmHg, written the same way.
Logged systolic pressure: 147; mmHg
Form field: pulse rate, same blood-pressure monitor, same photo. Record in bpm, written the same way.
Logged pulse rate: 73; bpm
